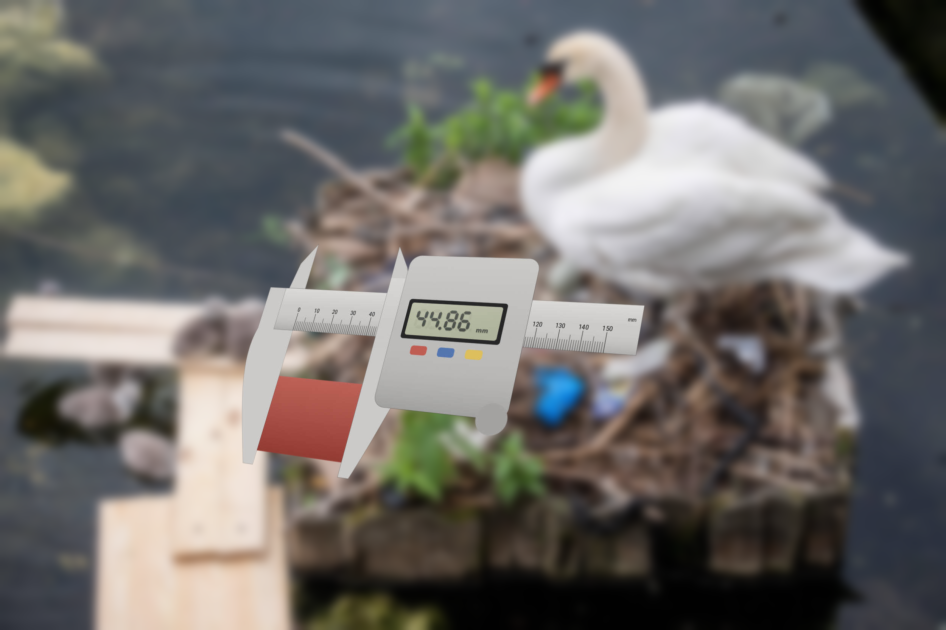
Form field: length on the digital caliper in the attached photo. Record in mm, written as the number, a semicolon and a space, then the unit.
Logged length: 44.86; mm
